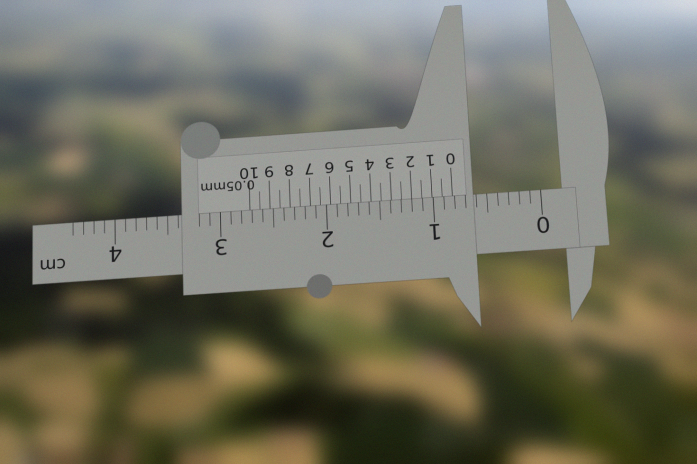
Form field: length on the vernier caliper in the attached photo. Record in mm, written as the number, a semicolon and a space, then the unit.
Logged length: 8.2; mm
